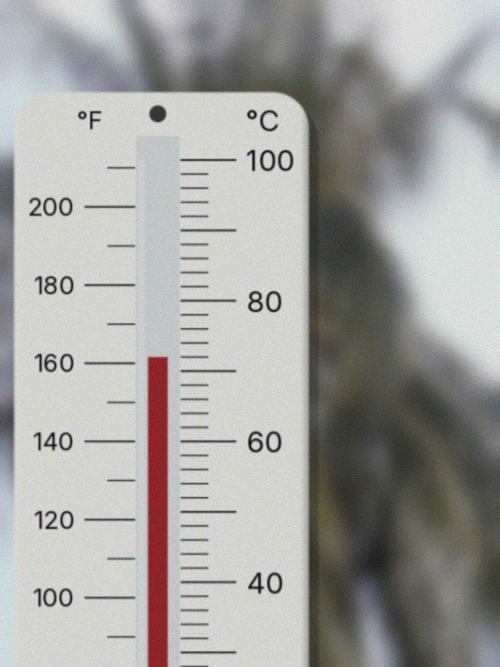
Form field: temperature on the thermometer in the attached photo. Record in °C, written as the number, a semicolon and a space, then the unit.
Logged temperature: 72; °C
